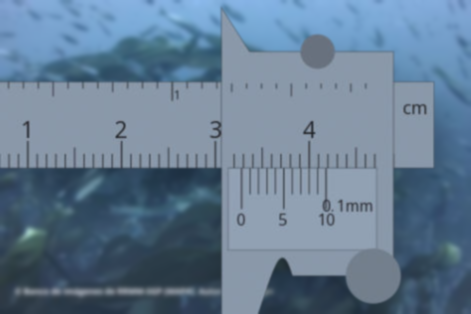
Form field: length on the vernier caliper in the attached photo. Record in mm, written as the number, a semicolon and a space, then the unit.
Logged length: 32.8; mm
